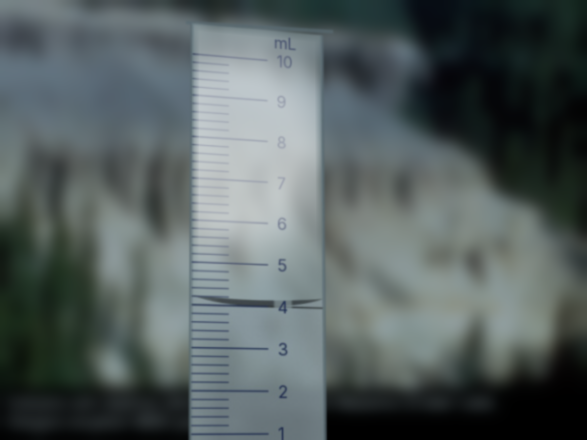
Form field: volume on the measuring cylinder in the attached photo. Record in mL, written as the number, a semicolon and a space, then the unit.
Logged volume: 4; mL
